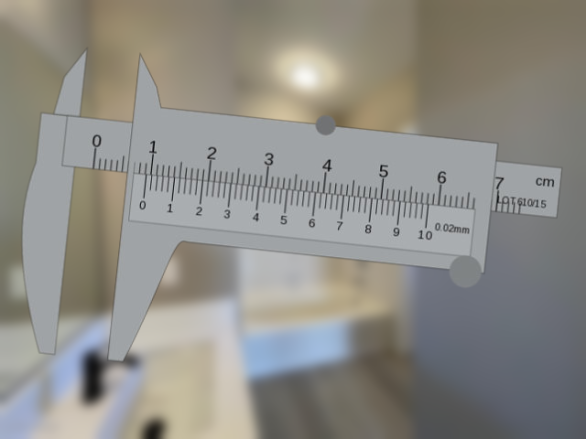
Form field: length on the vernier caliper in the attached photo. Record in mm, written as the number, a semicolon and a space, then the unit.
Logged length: 9.2; mm
